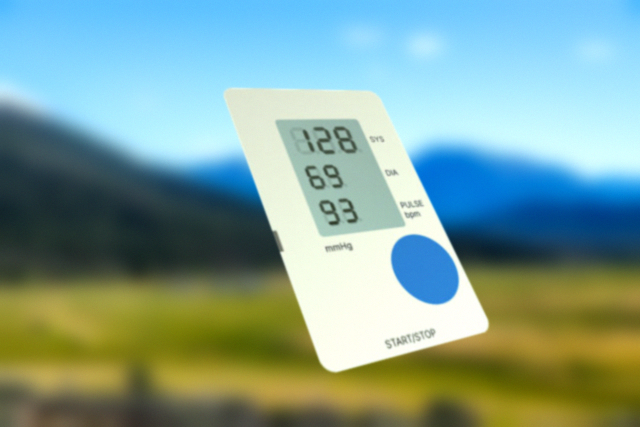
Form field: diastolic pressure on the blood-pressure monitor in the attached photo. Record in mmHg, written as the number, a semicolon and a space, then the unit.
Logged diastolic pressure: 69; mmHg
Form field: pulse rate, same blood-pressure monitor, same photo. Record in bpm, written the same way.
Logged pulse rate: 93; bpm
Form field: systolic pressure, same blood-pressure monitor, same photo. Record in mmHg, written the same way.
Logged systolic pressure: 128; mmHg
